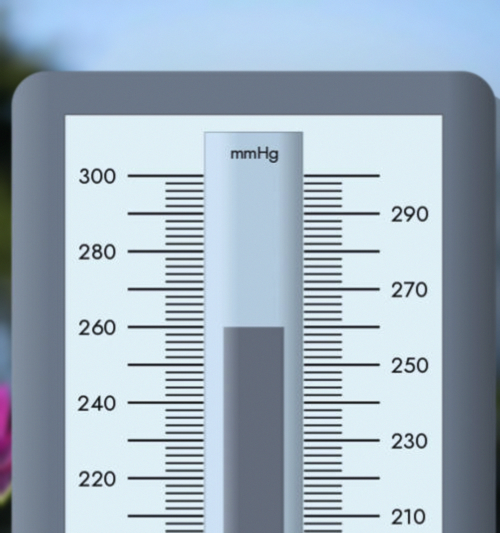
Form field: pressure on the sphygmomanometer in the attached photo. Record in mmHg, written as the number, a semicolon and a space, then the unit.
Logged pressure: 260; mmHg
